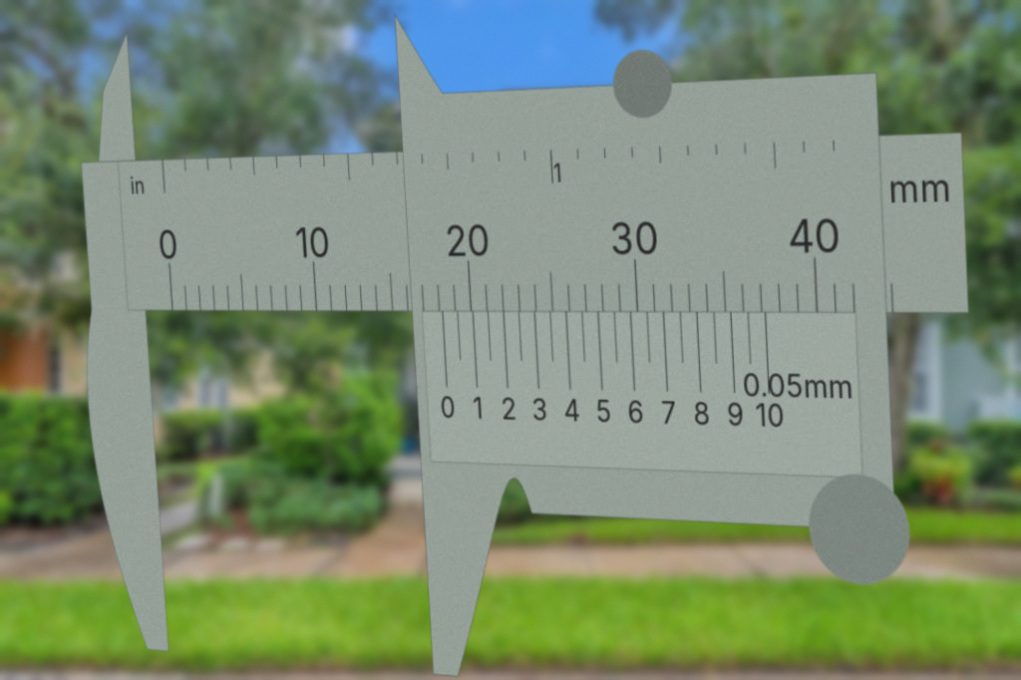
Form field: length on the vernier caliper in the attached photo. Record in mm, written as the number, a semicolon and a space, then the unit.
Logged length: 18.2; mm
